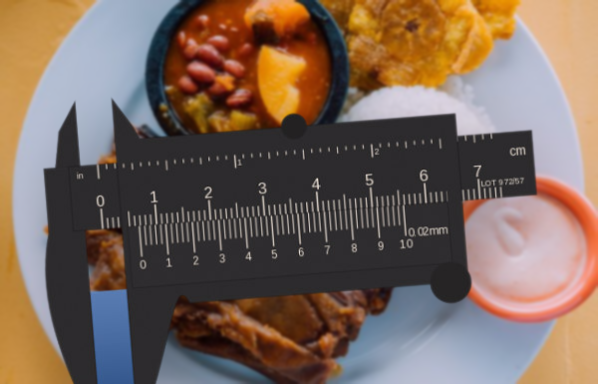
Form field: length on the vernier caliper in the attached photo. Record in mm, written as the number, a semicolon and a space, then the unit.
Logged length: 6.8; mm
